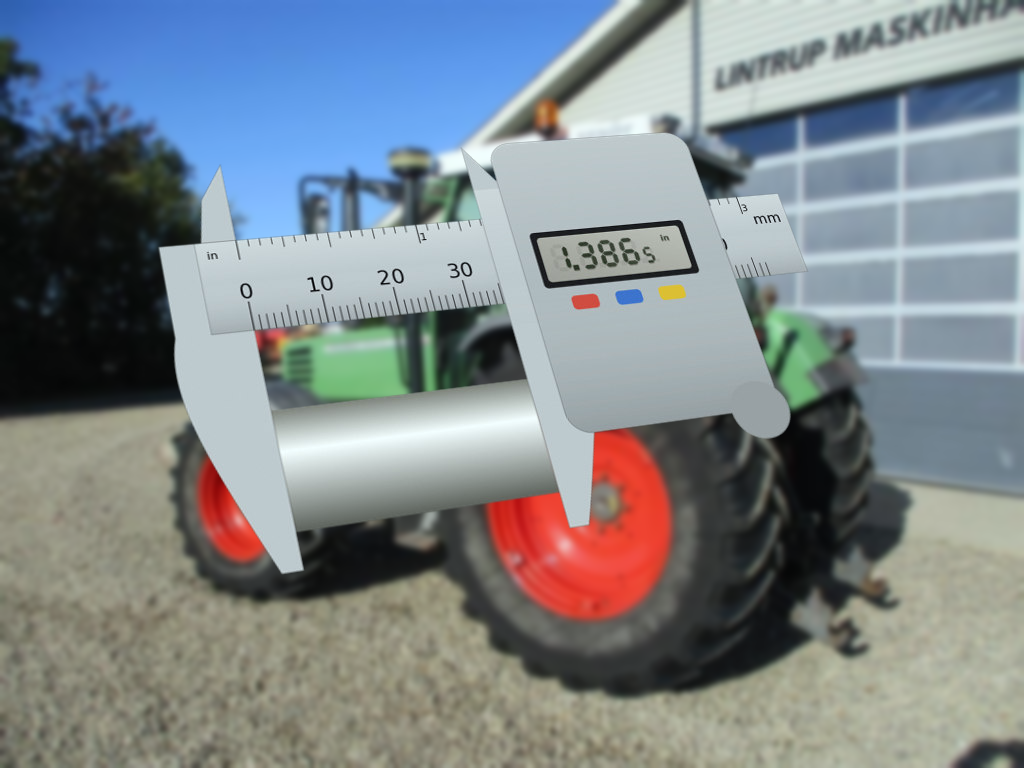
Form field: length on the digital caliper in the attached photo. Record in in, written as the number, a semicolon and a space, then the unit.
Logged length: 1.3865; in
